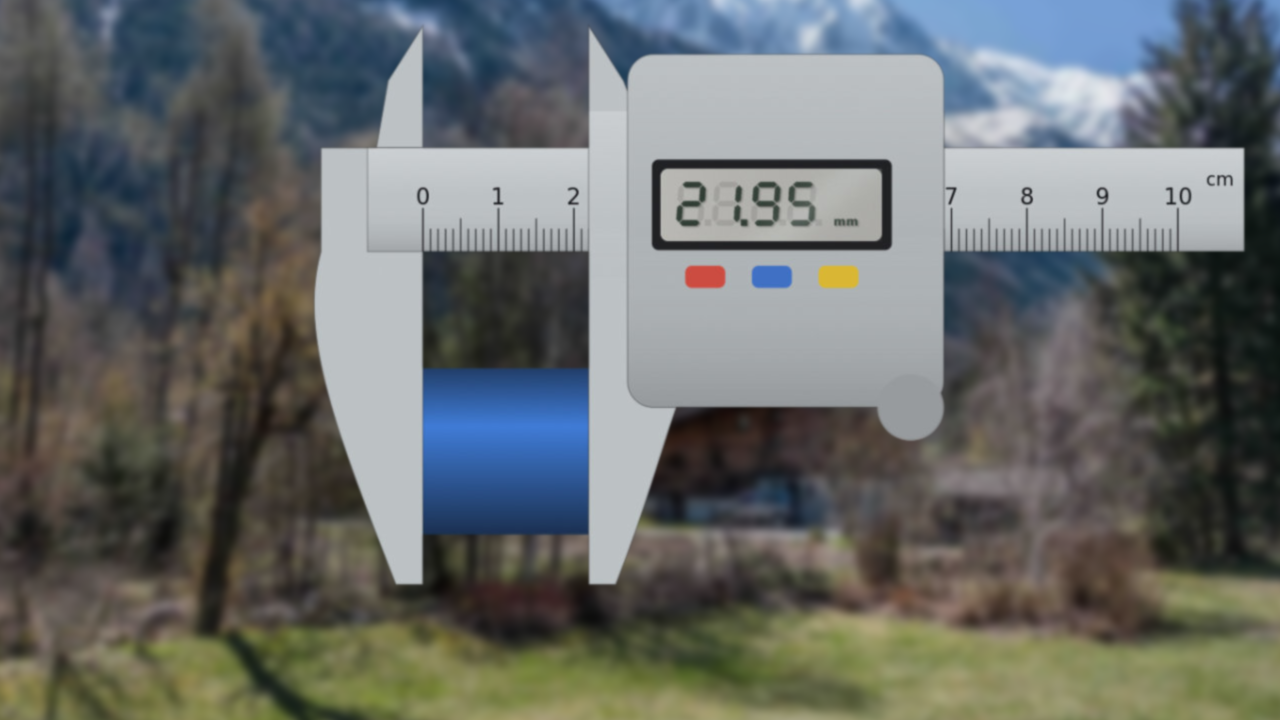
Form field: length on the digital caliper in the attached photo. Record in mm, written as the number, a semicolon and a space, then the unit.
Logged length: 21.95; mm
